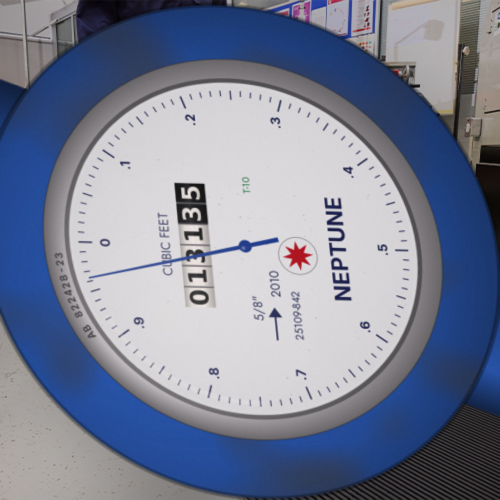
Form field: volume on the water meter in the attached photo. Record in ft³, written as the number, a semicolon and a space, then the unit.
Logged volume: 13134.96; ft³
